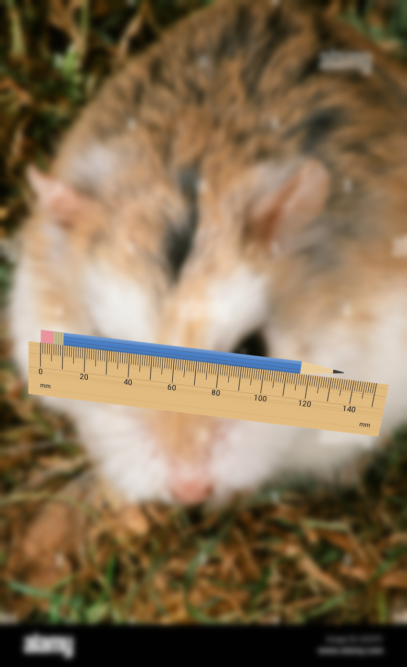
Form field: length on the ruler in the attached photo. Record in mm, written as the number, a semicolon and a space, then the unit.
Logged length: 135; mm
